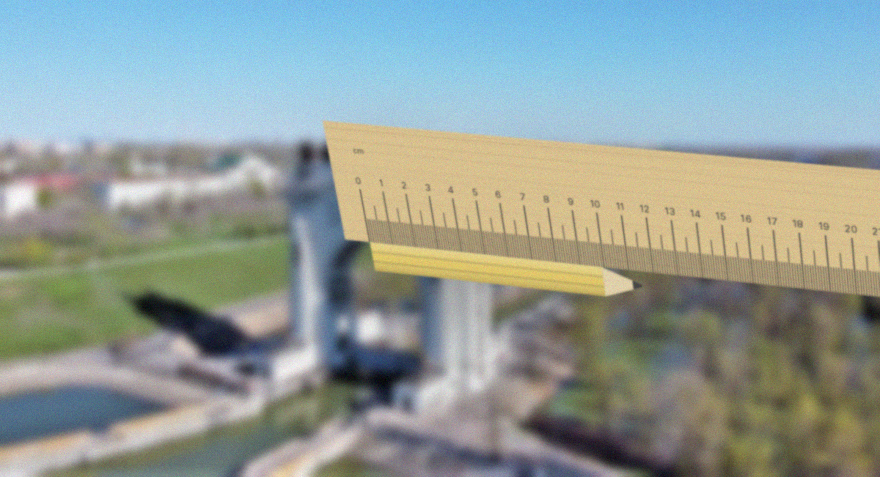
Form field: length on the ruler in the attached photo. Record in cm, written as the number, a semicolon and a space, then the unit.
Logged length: 11.5; cm
